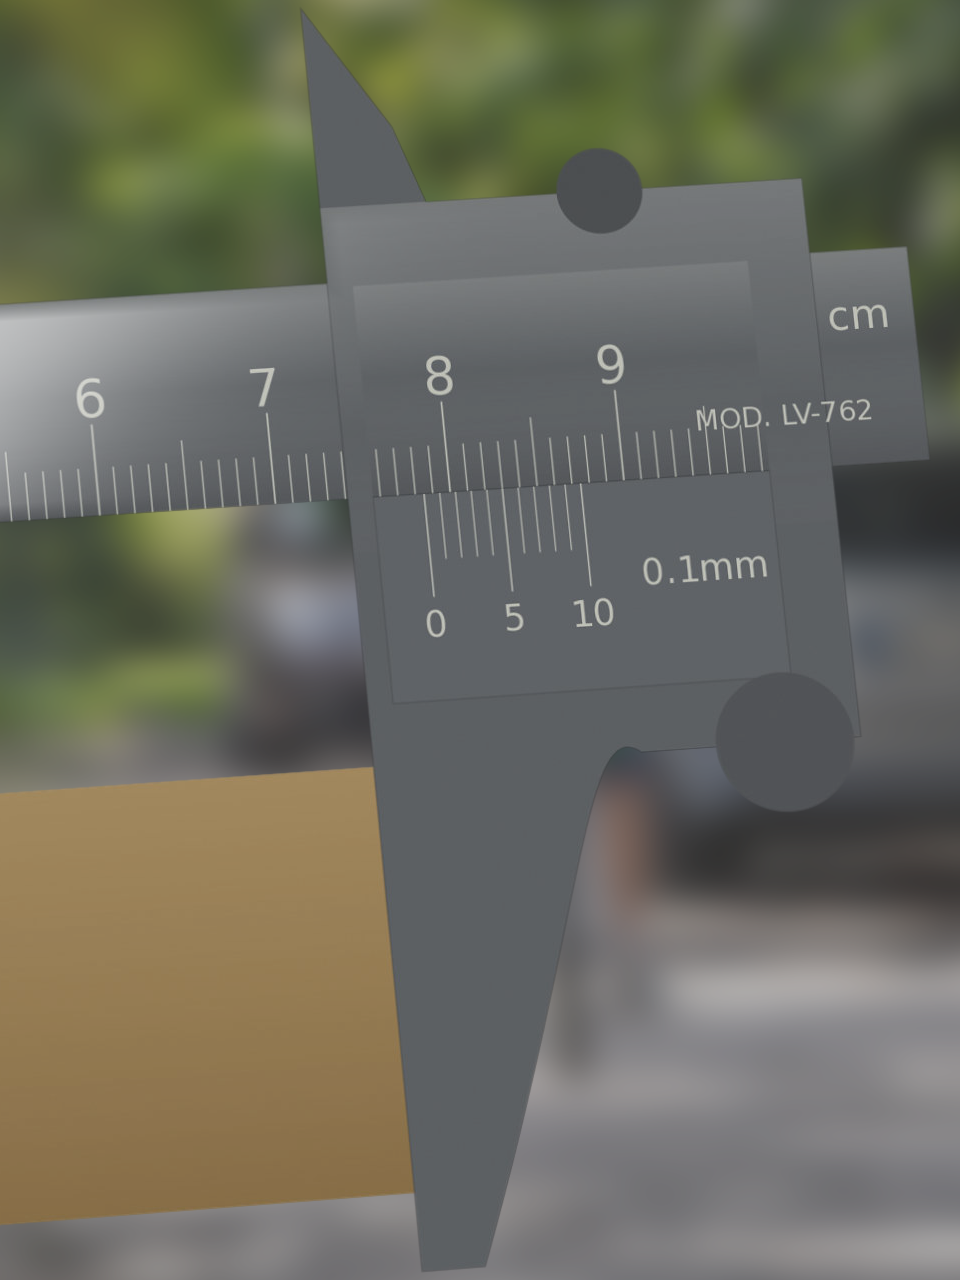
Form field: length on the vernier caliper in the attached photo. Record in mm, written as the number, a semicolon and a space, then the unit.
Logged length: 78.5; mm
